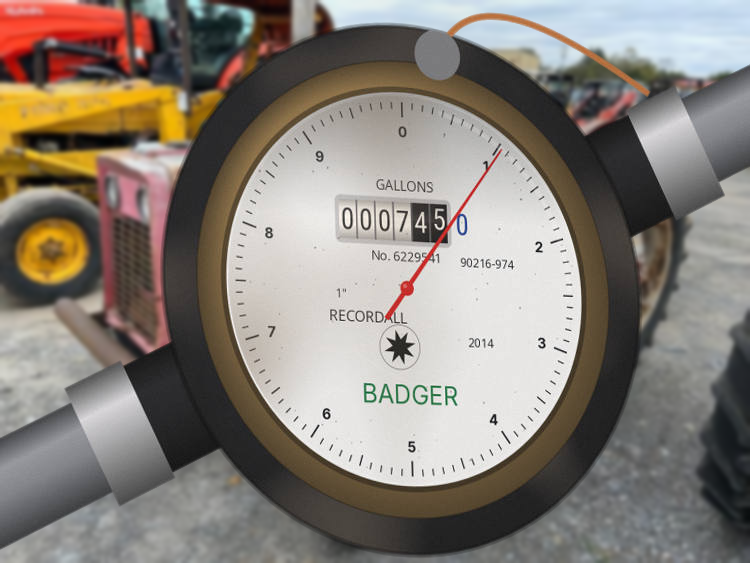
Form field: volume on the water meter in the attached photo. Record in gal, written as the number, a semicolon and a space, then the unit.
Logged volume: 7451.0; gal
